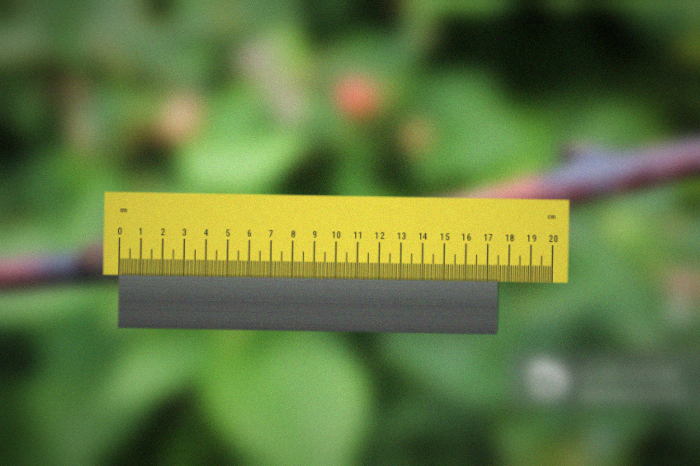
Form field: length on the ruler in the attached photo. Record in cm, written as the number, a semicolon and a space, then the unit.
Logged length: 17.5; cm
